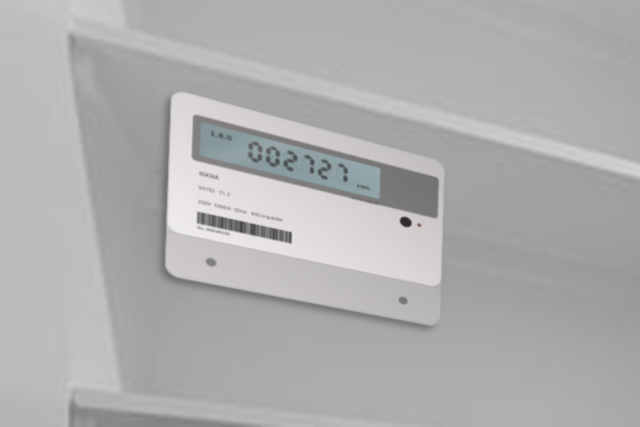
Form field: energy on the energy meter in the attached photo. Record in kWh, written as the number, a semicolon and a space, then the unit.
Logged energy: 2727; kWh
